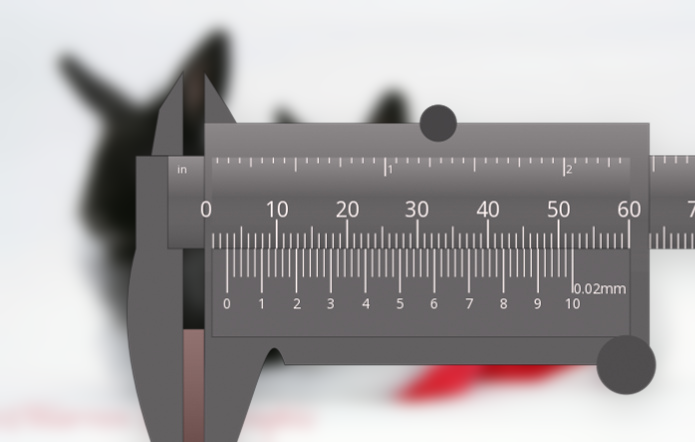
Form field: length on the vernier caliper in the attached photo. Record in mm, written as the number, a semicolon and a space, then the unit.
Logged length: 3.0; mm
